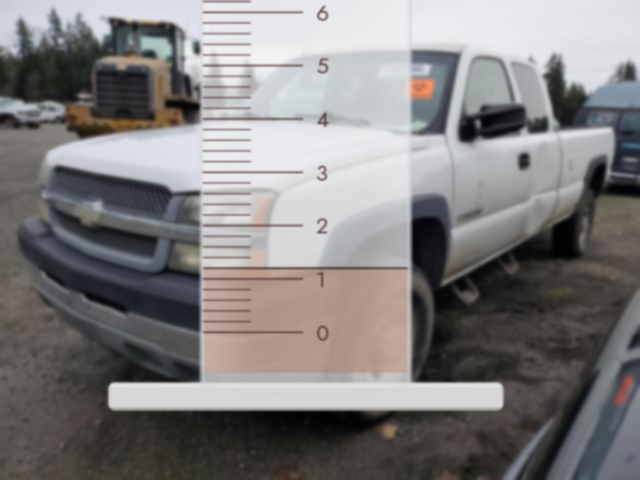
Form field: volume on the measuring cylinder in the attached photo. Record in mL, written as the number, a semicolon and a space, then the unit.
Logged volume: 1.2; mL
